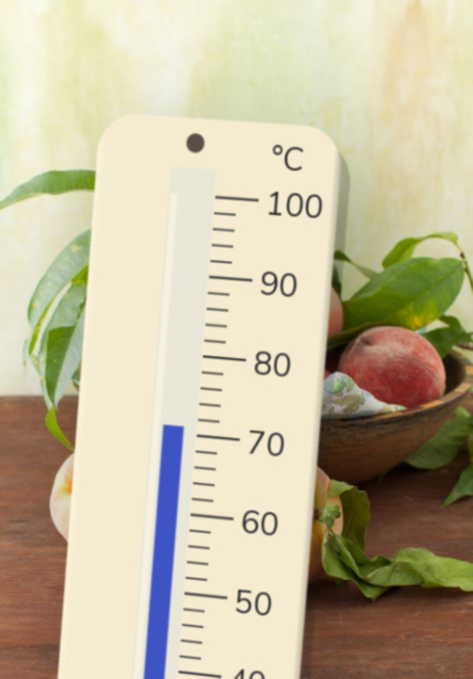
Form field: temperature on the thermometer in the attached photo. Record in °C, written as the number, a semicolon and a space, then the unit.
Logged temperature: 71; °C
